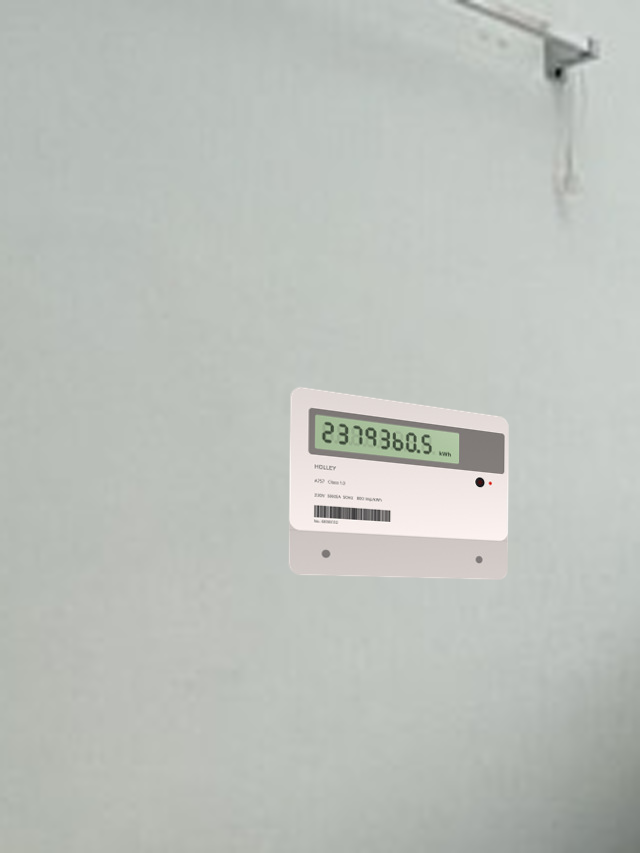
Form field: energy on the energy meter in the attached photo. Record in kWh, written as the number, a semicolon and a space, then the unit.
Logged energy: 2379360.5; kWh
